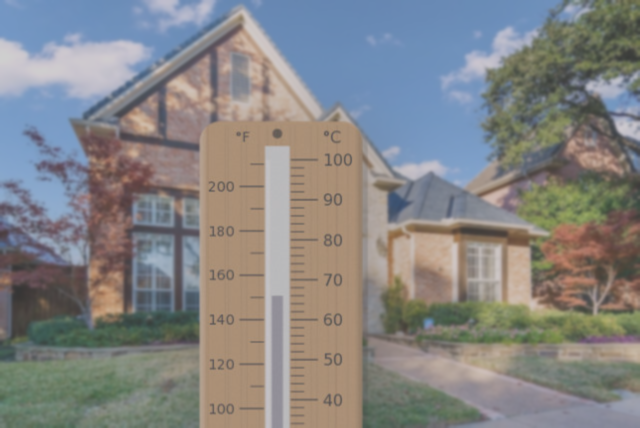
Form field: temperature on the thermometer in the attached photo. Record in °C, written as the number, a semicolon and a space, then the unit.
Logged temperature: 66; °C
